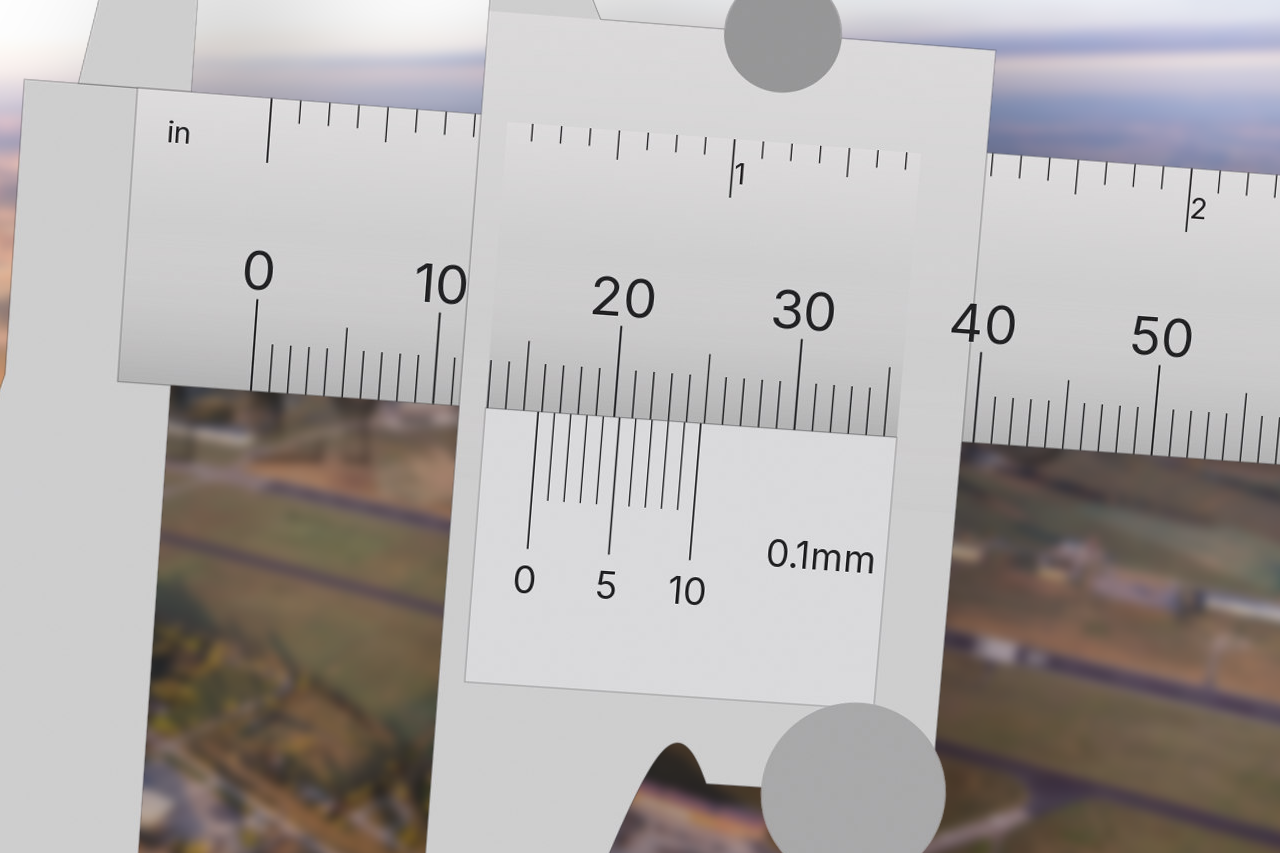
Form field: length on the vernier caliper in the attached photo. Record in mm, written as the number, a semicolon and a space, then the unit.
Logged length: 15.8; mm
